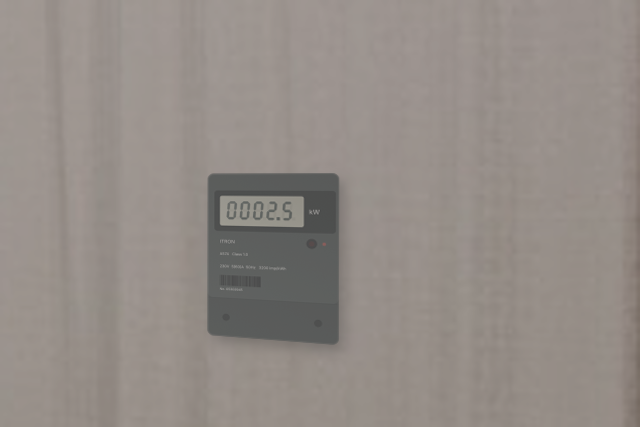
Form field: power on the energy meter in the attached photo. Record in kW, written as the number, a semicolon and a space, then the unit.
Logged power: 2.5; kW
